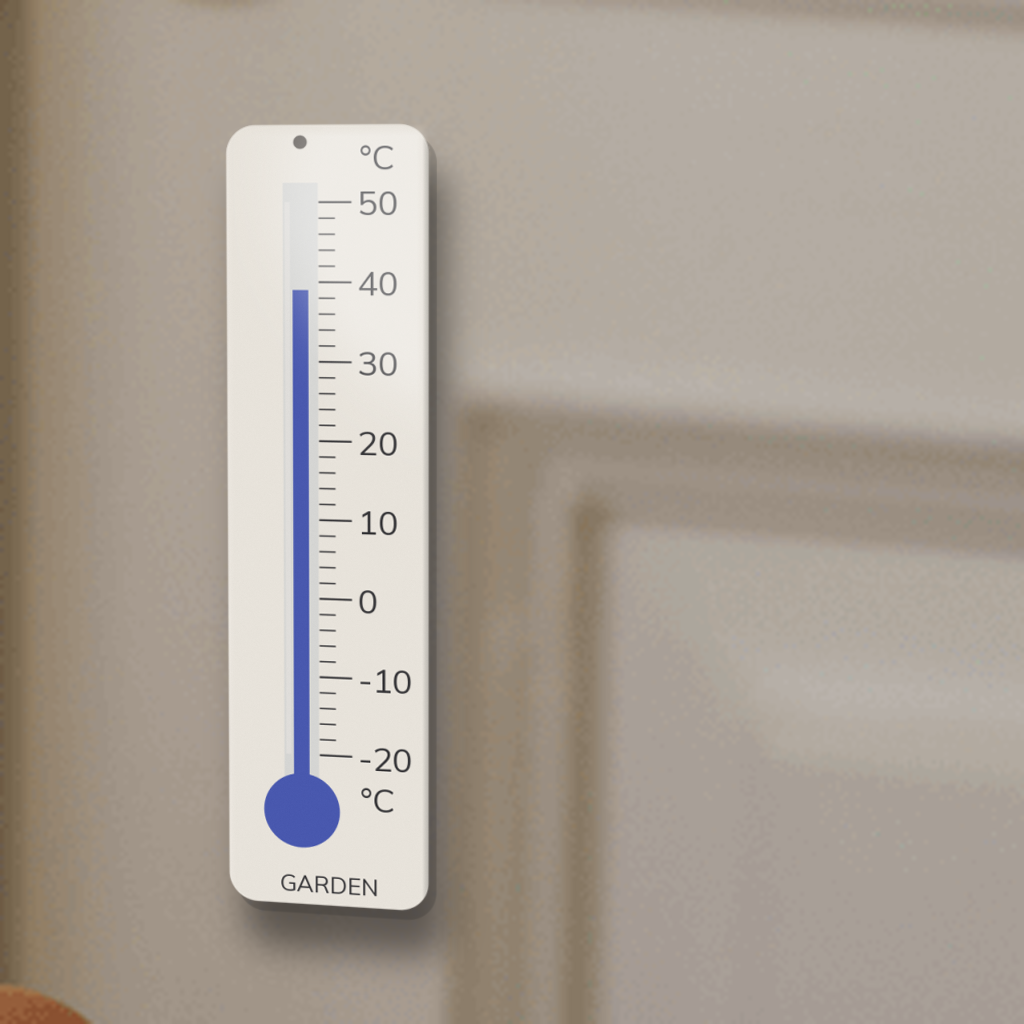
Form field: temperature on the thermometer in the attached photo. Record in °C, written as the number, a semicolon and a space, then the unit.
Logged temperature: 39; °C
